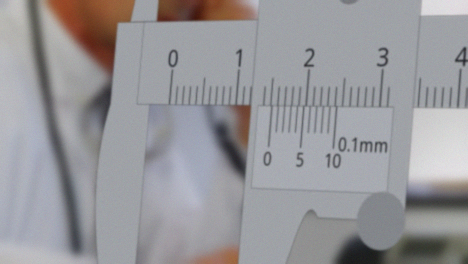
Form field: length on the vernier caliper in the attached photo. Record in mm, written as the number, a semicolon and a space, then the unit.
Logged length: 15.2; mm
